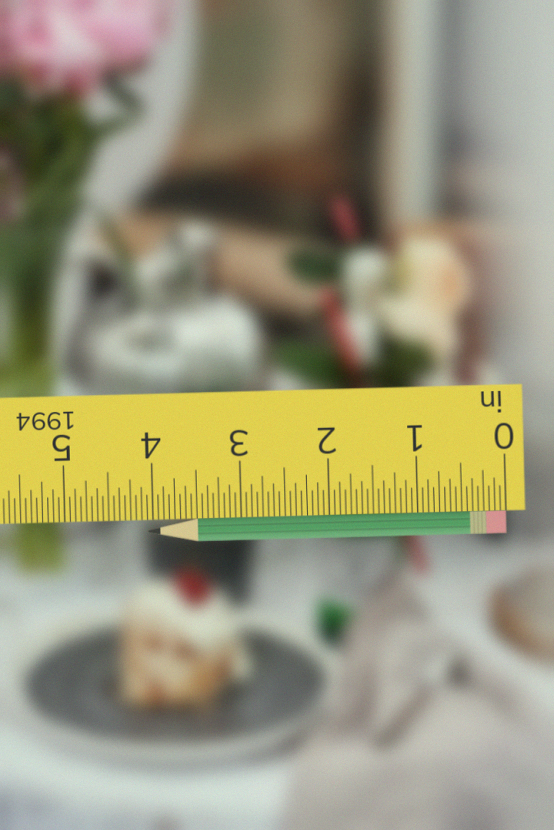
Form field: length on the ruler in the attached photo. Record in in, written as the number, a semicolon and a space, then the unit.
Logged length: 4.0625; in
